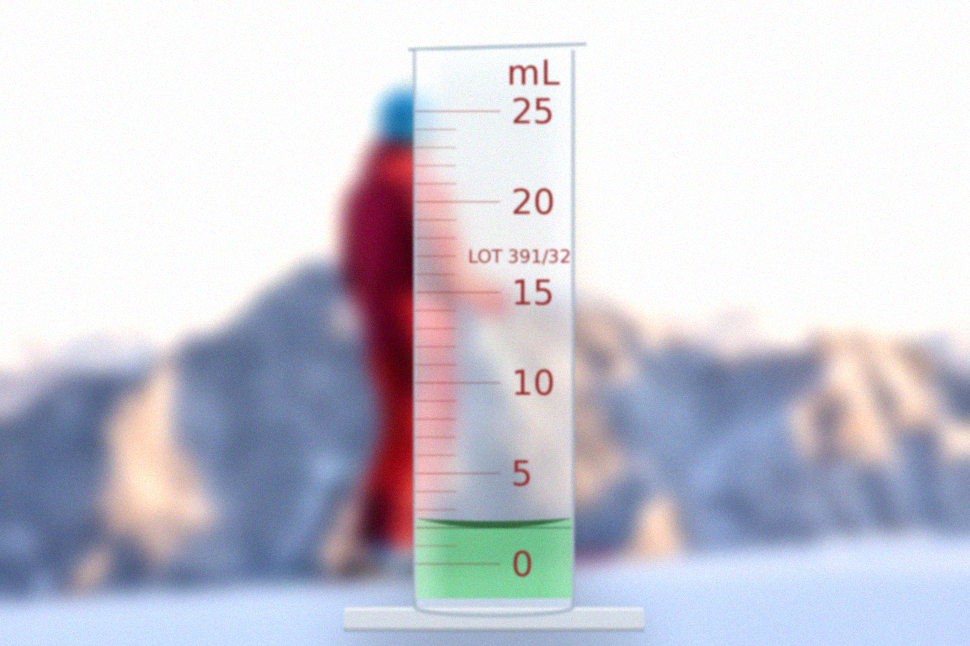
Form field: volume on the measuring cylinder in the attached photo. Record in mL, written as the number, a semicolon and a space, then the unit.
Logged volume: 2; mL
